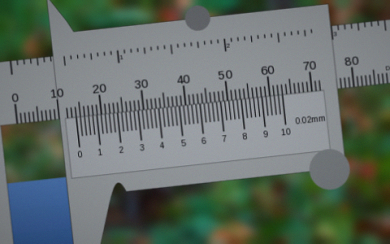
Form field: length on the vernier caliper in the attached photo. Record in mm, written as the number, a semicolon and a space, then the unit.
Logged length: 14.0; mm
